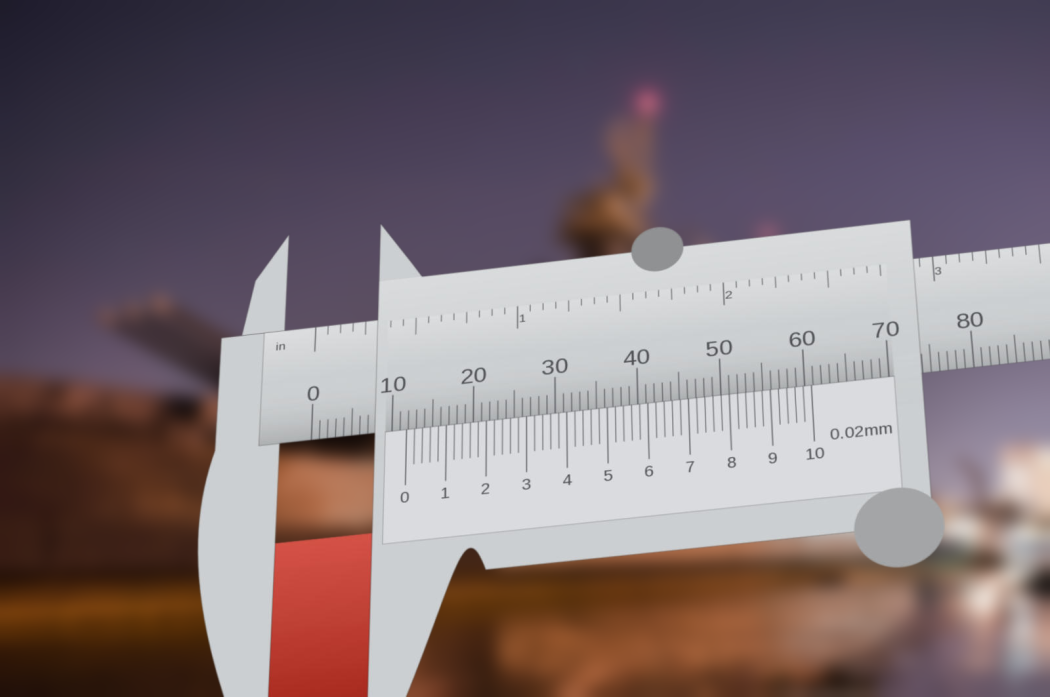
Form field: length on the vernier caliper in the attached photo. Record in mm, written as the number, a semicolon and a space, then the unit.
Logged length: 11.8; mm
